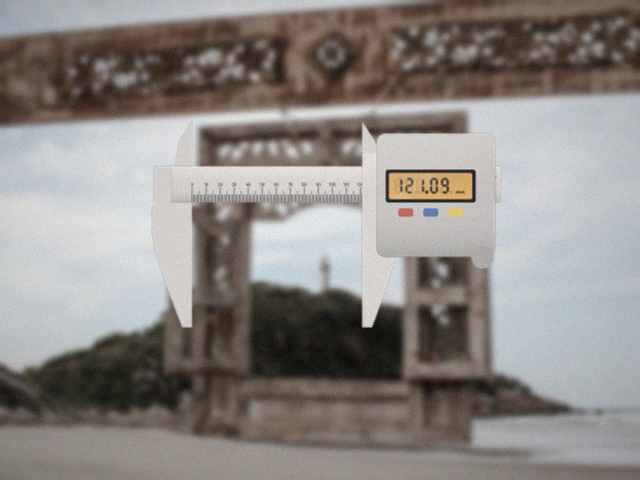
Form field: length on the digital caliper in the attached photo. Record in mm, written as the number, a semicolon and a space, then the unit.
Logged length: 121.09; mm
